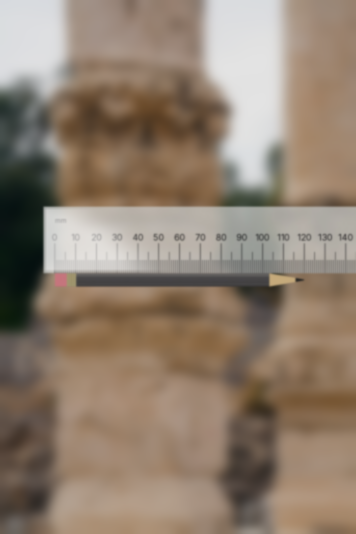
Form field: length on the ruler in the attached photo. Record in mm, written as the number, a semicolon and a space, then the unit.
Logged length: 120; mm
